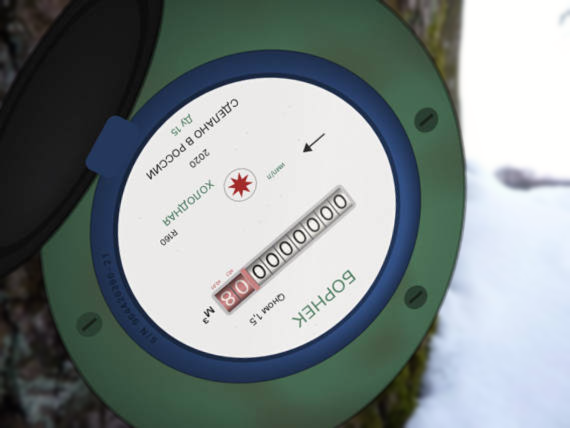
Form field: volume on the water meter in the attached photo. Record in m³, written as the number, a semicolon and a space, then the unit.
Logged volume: 0.08; m³
